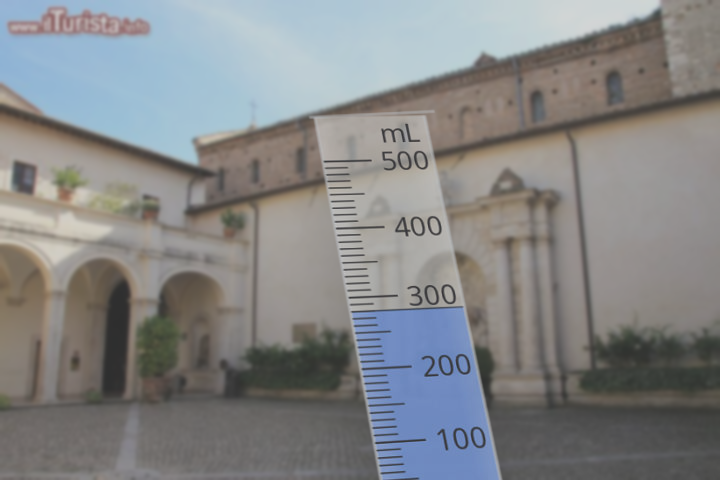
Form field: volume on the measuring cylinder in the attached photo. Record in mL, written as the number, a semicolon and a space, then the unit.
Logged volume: 280; mL
